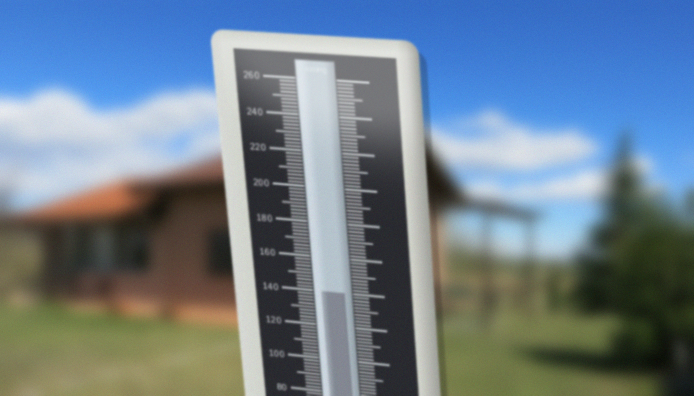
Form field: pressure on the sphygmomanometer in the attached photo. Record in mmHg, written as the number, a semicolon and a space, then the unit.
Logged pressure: 140; mmHg
